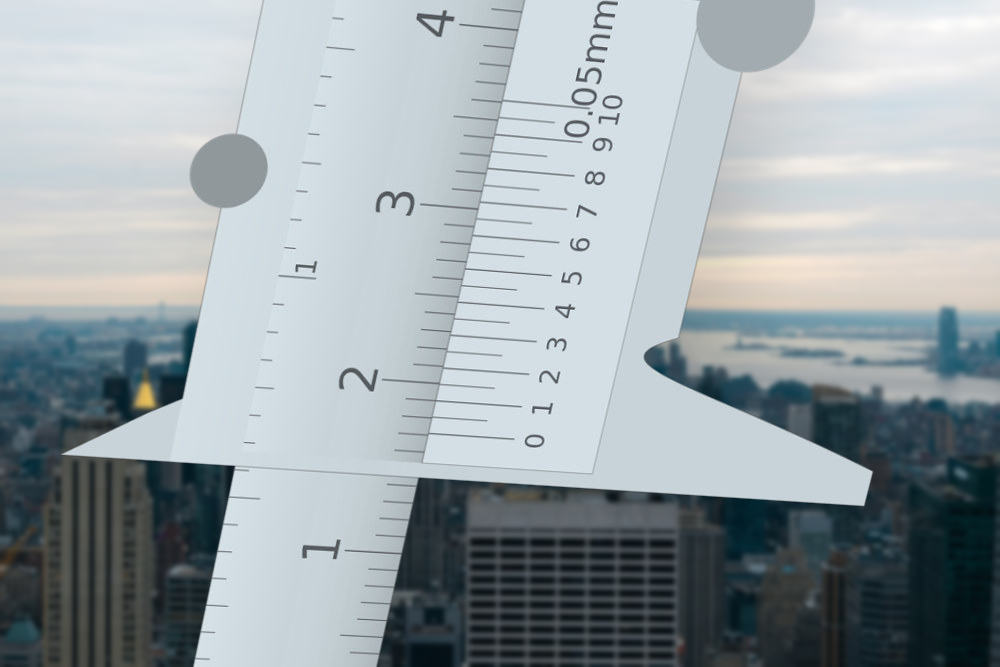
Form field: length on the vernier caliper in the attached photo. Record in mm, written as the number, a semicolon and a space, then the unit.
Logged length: 17.1; mm
